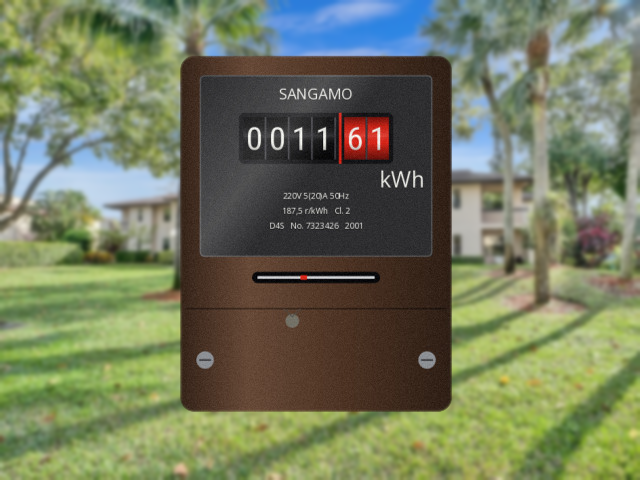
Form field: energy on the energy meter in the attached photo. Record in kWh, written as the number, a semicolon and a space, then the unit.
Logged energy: 11.61; kWh
